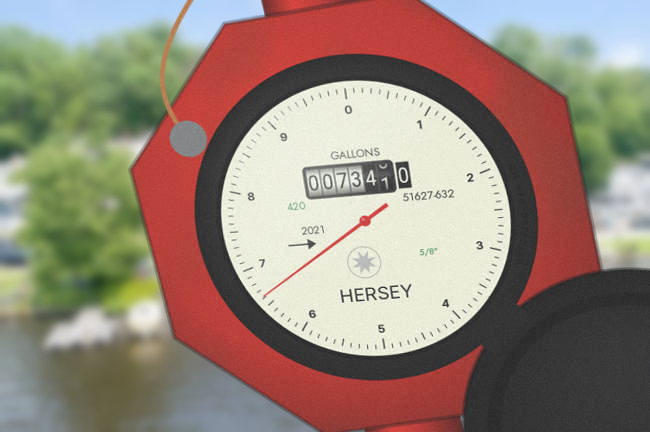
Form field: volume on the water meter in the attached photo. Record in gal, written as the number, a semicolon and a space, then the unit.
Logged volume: 73406.6; gal
